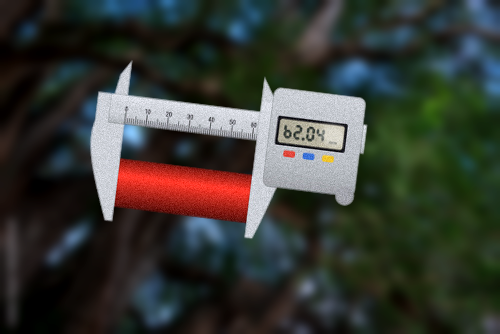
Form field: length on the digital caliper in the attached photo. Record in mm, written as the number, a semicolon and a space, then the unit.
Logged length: 62.04; mm
